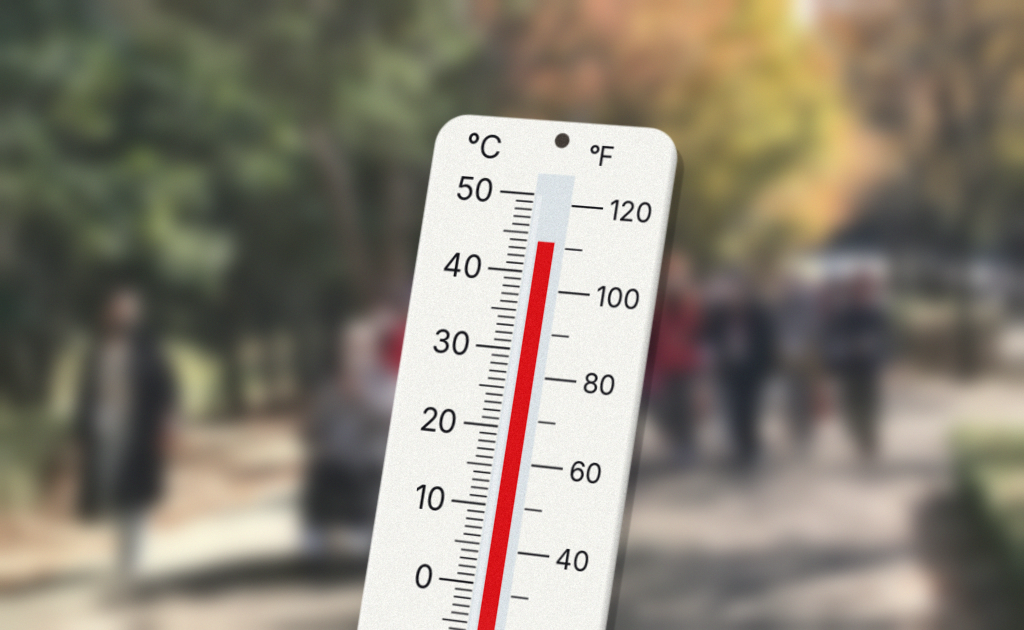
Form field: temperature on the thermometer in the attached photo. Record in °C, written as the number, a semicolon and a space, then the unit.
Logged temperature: 44; °C
